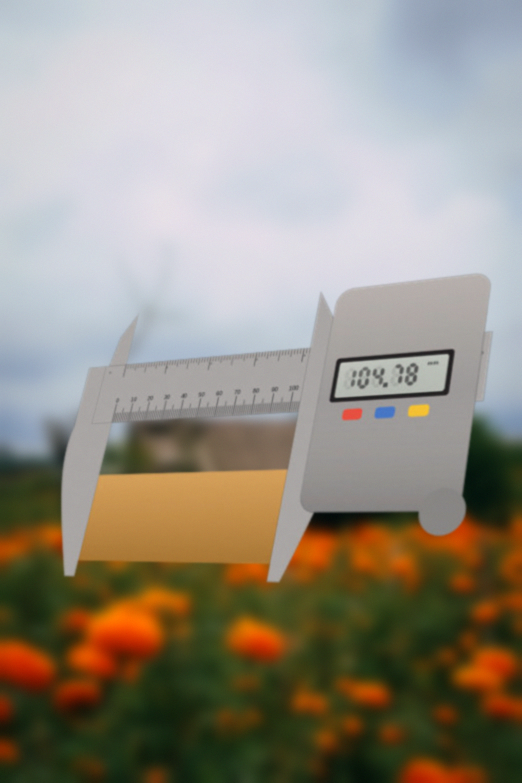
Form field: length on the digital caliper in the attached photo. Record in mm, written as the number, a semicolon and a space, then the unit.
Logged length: 104.78; mm
